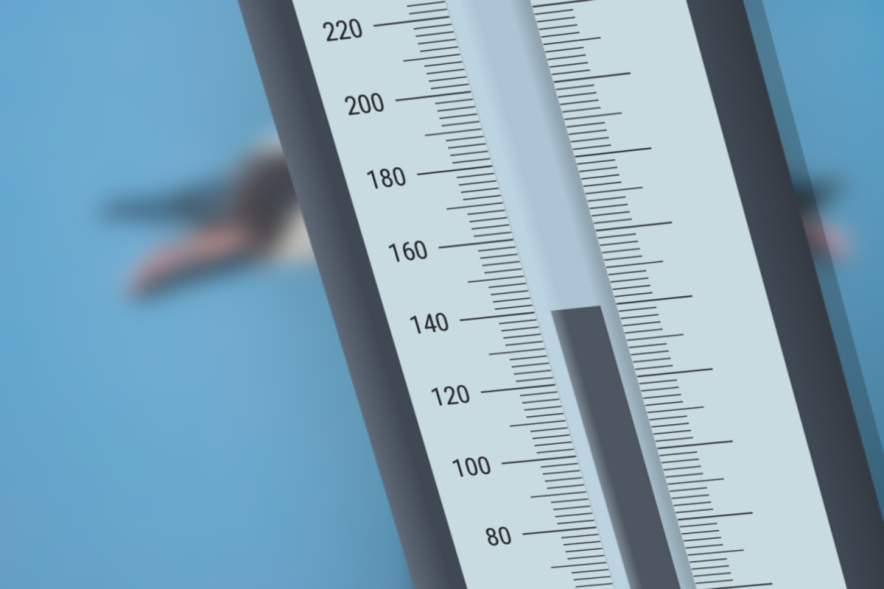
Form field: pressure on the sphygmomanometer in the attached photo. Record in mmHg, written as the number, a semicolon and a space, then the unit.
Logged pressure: 140; mmHg
